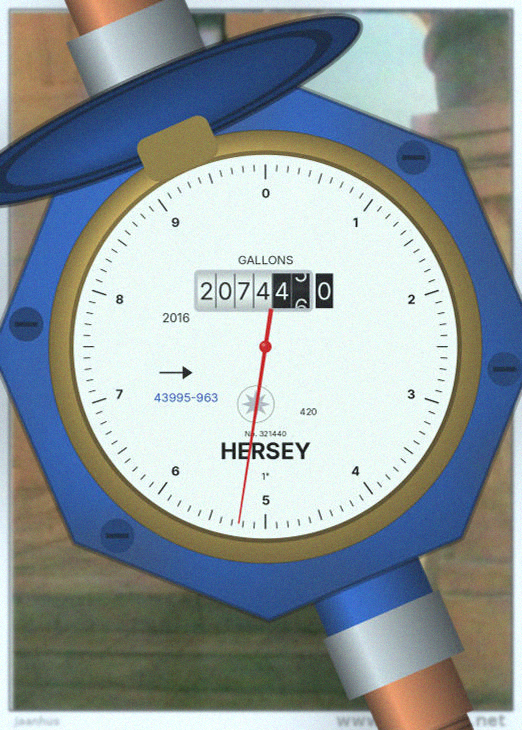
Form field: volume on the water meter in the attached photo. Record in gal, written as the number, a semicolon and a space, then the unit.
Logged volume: 2074455.2; gal
